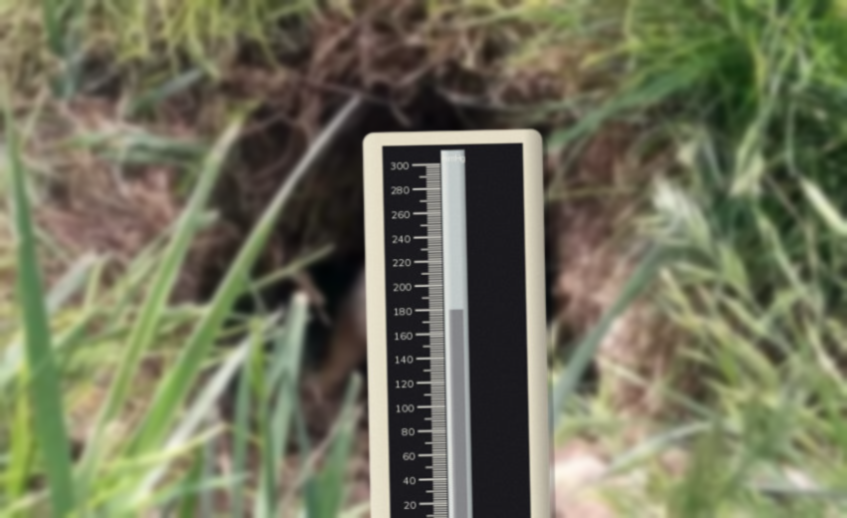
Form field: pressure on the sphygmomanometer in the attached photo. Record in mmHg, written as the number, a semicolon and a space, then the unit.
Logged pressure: 180; mmHg
